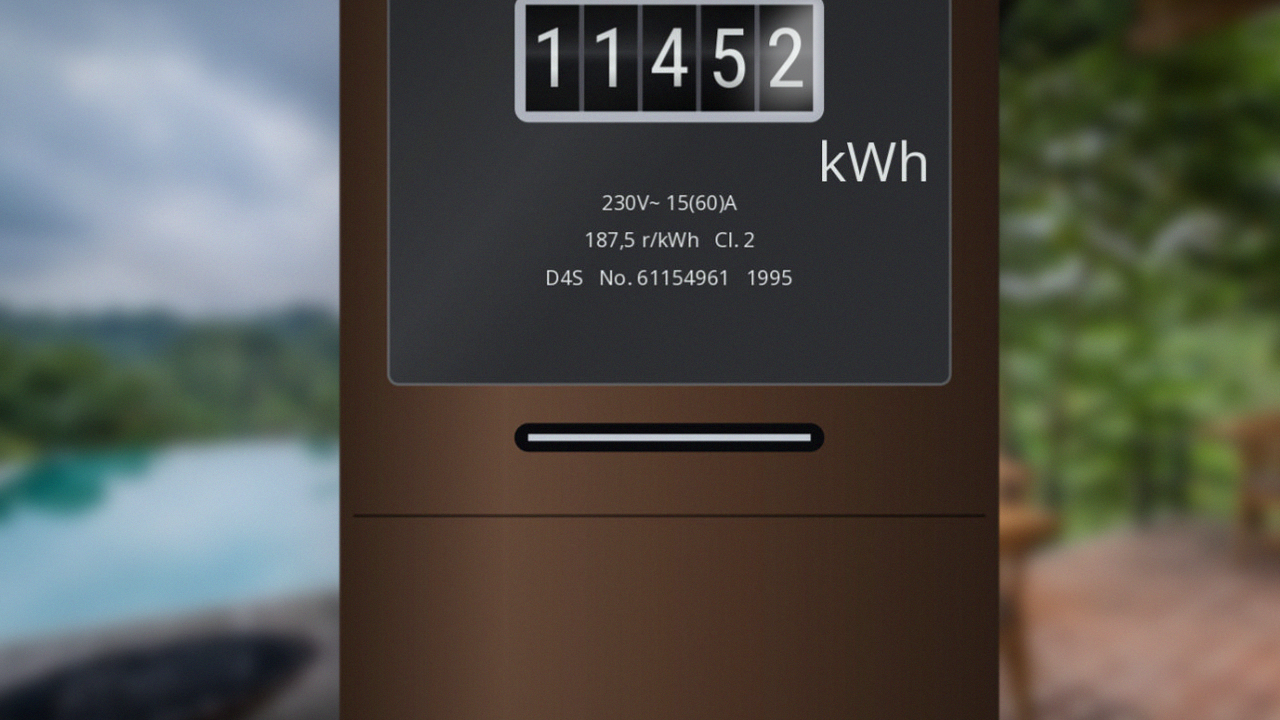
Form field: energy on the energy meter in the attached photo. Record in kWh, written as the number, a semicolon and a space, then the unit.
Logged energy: 11452; kWh
